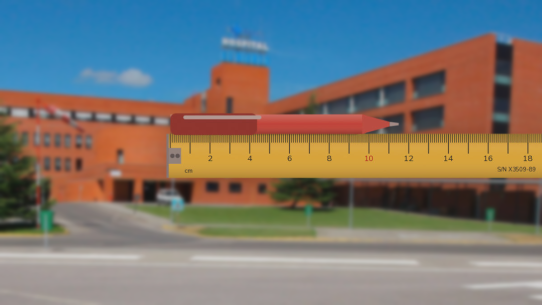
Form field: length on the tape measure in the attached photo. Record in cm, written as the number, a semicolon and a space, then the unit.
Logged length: 11.5; cm
